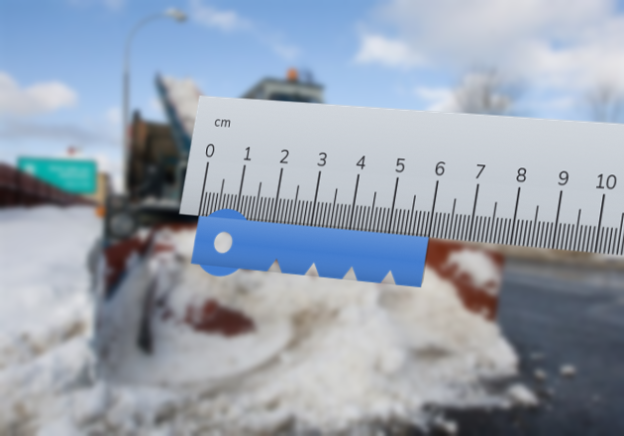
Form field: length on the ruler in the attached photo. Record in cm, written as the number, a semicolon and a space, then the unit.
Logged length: 6; cm
